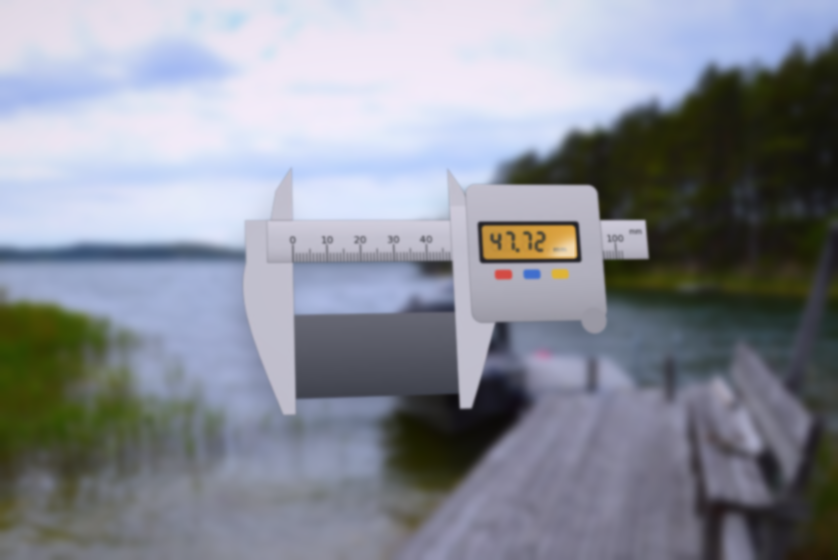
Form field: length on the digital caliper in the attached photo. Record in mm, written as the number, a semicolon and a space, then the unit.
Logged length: 47.72; mm
